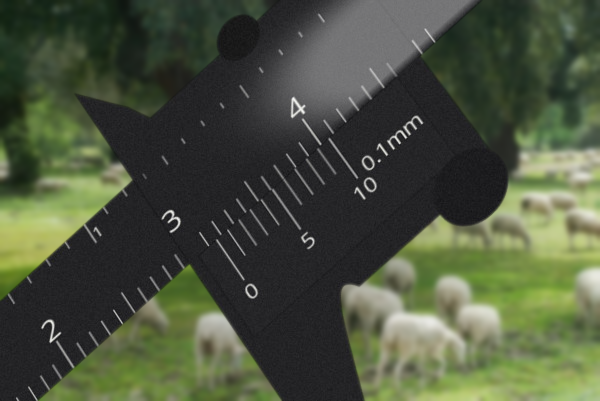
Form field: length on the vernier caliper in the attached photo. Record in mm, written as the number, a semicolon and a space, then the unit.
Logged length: 31.6; mm
